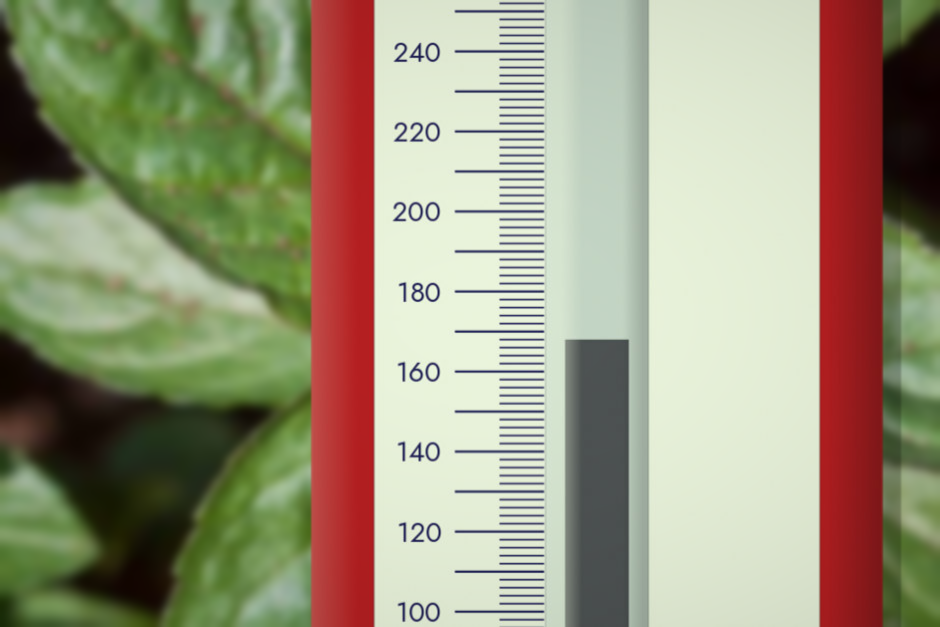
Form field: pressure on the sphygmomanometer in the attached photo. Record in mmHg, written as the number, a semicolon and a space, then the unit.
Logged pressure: 168; mmHg
